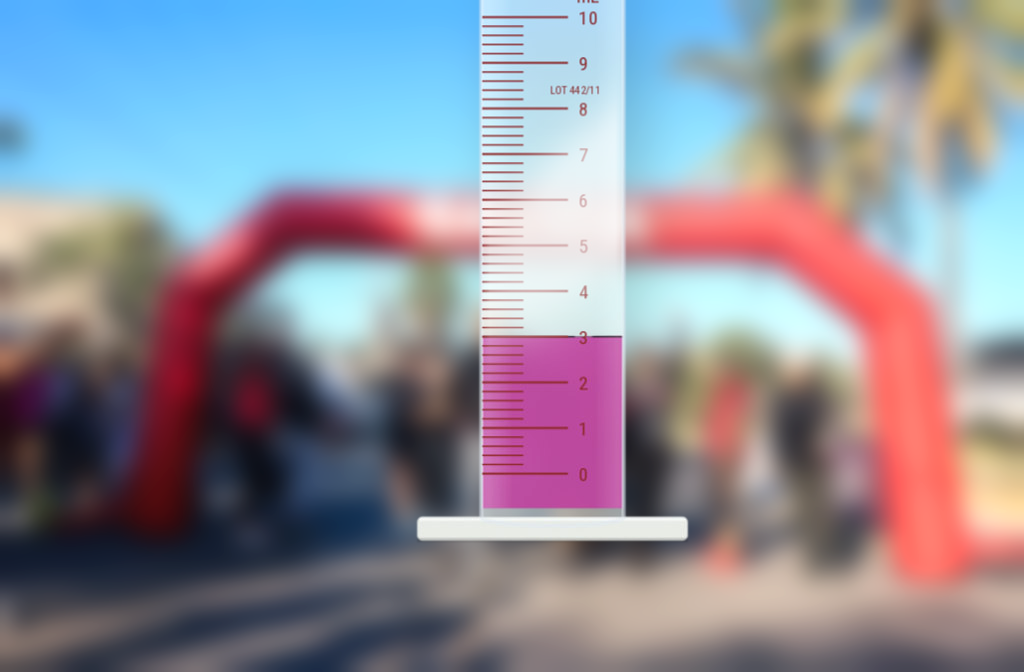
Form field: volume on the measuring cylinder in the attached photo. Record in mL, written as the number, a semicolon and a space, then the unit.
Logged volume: 3; mL
